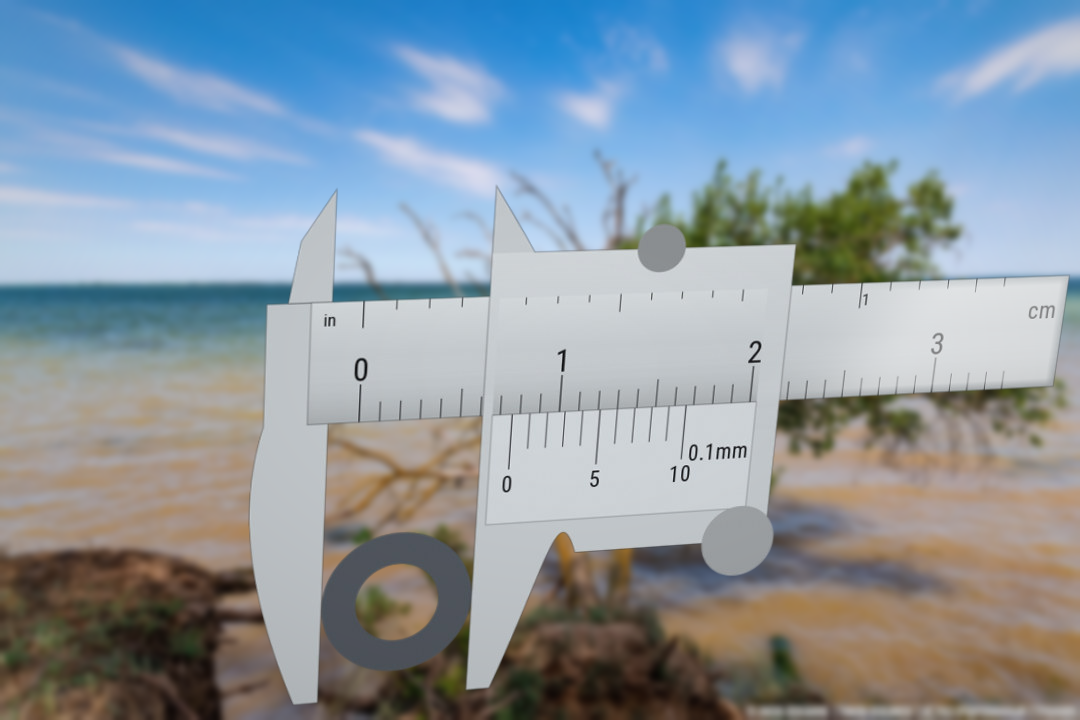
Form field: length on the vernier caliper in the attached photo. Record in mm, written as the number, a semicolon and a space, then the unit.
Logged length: 7.6; mm
